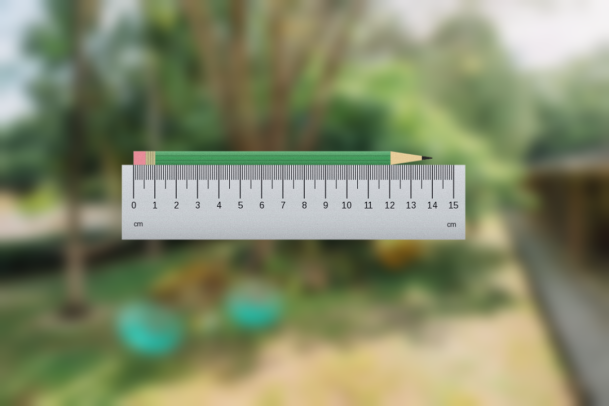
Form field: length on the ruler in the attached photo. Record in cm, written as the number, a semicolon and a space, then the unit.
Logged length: 14; cm
